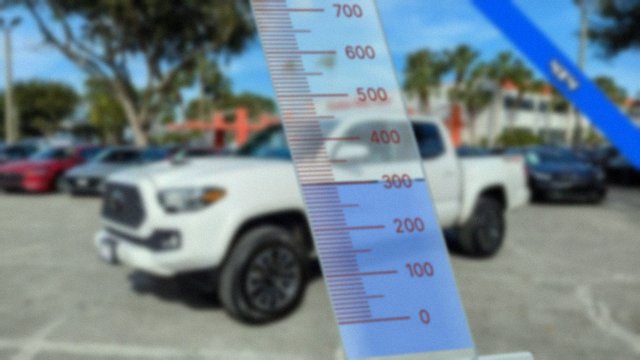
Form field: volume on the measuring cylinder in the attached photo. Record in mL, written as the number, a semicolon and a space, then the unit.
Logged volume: 300; mL
